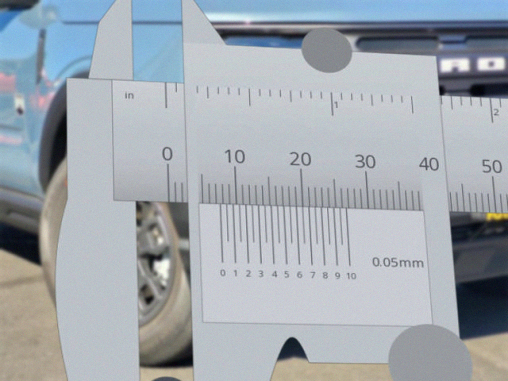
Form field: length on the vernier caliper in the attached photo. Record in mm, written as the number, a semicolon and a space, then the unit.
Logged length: 7.6; mm
